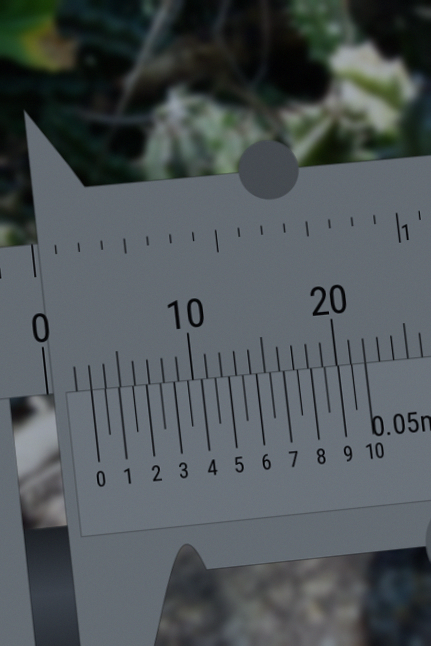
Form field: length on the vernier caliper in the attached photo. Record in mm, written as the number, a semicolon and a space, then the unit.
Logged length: 3.0; mm
